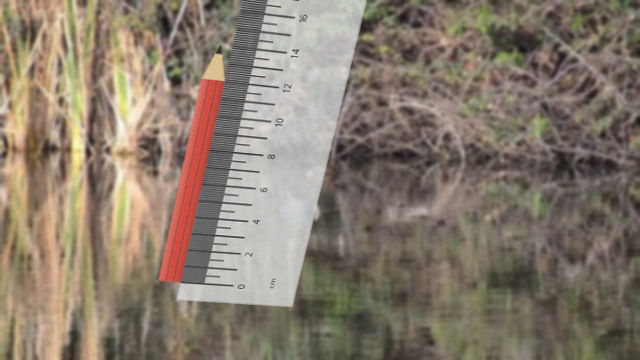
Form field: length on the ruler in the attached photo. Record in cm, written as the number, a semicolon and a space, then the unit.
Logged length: 14; cm
